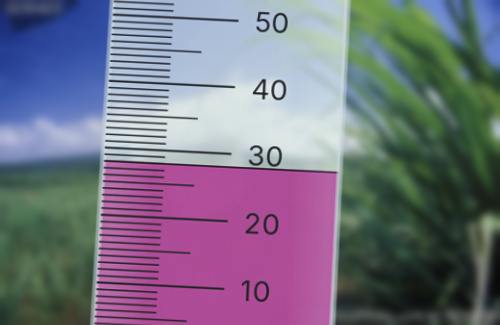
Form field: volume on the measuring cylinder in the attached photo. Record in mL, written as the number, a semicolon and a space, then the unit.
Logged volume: 28; mL
